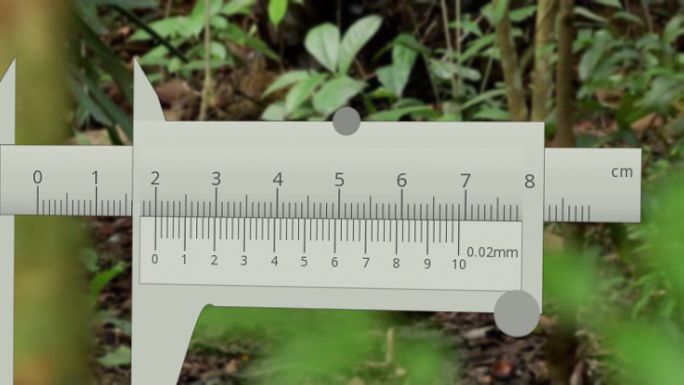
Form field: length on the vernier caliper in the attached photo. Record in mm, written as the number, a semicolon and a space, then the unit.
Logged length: 20.0; mm
